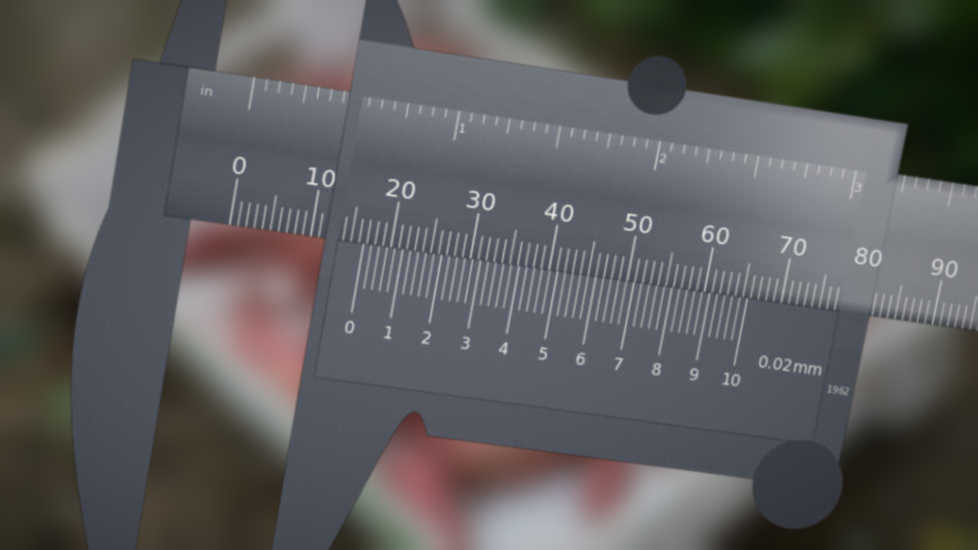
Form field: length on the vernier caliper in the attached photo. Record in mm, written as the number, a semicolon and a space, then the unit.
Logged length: 16.6; mm
